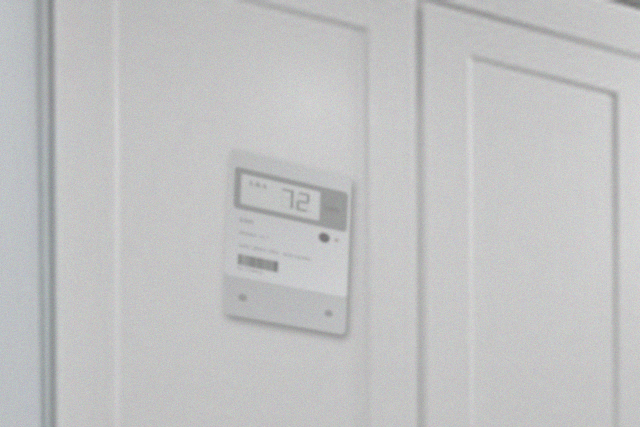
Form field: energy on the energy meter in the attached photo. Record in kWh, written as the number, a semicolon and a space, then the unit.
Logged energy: 72; kWh
